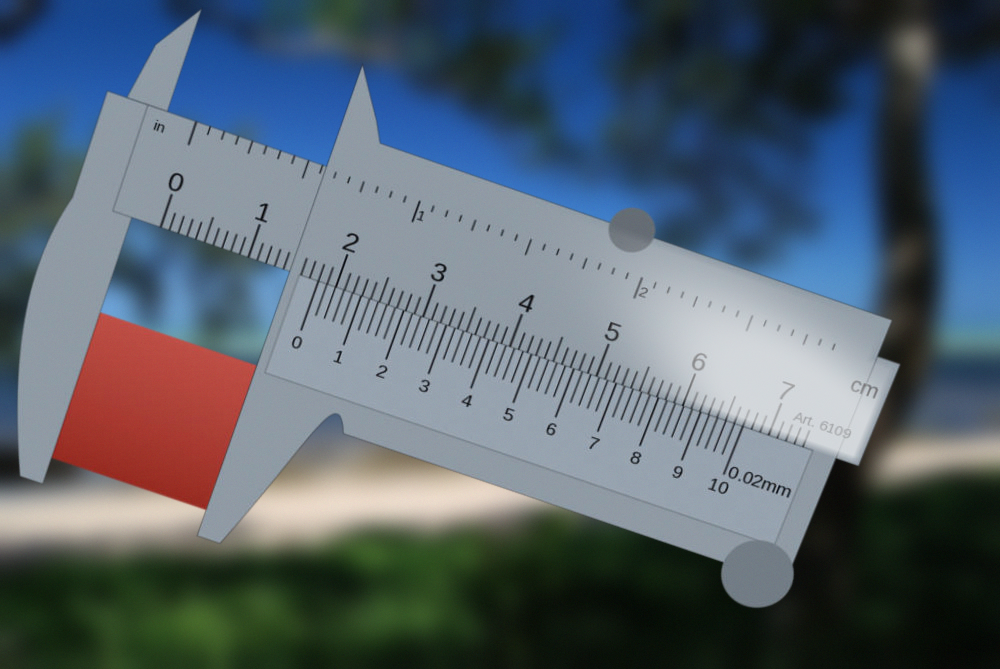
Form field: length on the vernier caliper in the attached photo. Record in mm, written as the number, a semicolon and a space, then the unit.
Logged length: 18.0; mm
